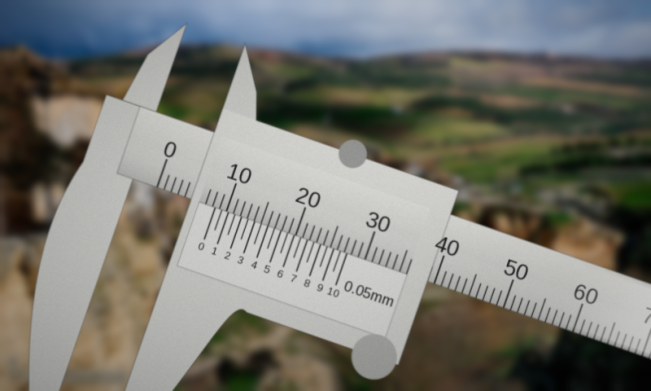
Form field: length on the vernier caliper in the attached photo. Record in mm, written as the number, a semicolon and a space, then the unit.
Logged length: 8.4; mm
